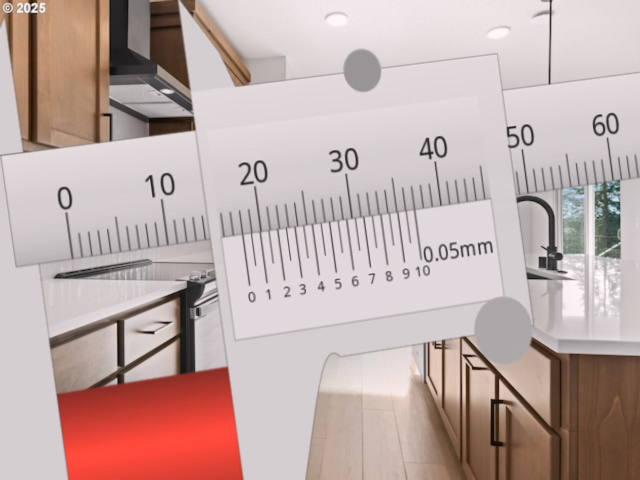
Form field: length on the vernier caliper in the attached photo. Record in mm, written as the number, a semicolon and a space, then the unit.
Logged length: 18.0; mm
